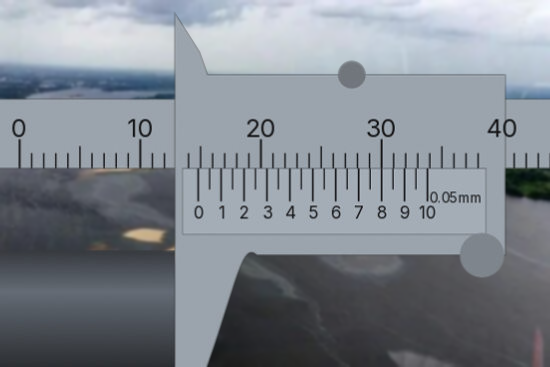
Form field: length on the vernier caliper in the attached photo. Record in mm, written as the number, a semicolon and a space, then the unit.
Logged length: 14.8; mm
